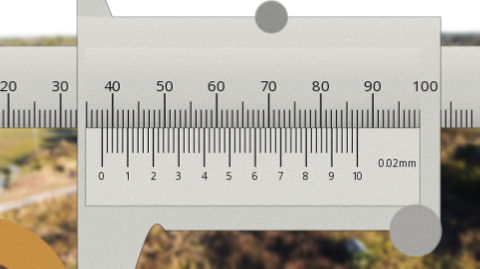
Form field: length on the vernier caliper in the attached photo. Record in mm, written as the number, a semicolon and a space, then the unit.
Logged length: 38.0; mm
